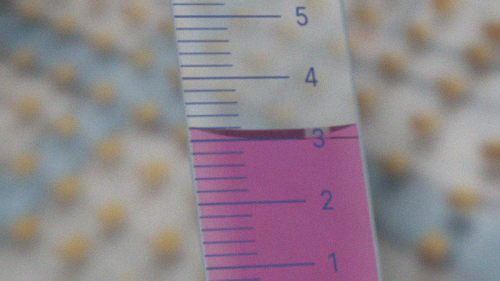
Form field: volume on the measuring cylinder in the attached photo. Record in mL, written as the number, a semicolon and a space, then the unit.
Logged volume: 3; mL
